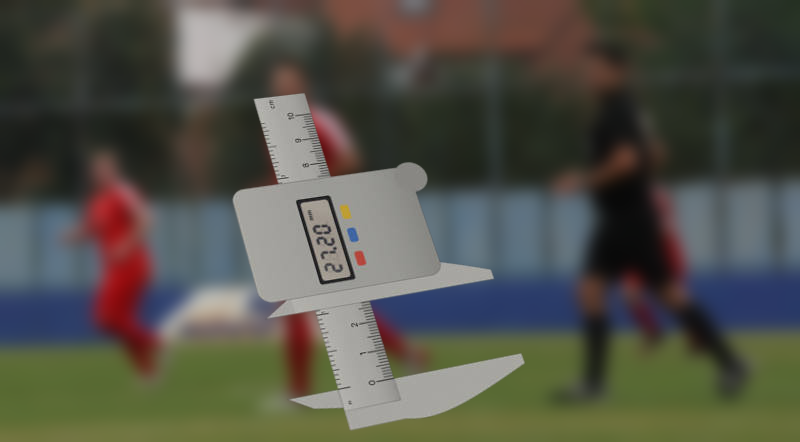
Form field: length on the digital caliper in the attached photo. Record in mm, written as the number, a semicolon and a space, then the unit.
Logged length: 27.20; mm
